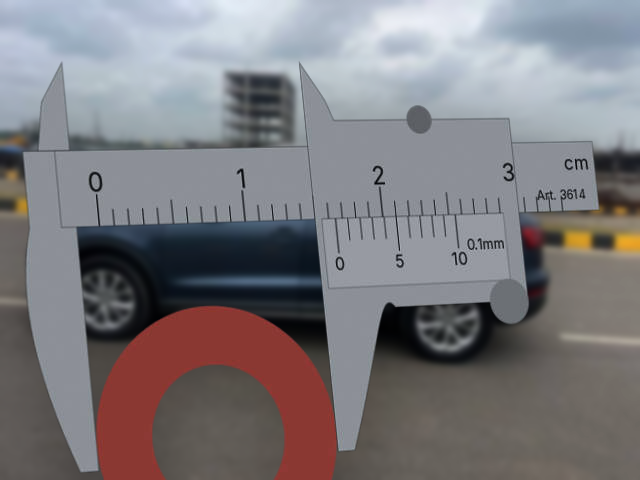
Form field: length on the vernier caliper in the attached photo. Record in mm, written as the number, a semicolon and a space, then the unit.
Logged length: 16.5; mm
